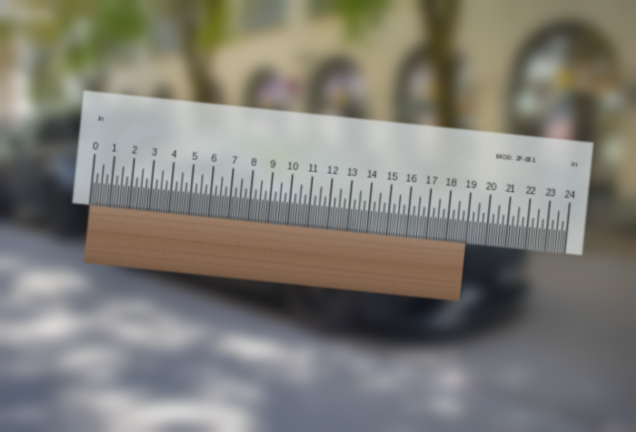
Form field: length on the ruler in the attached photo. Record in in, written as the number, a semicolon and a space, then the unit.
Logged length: 19; in
